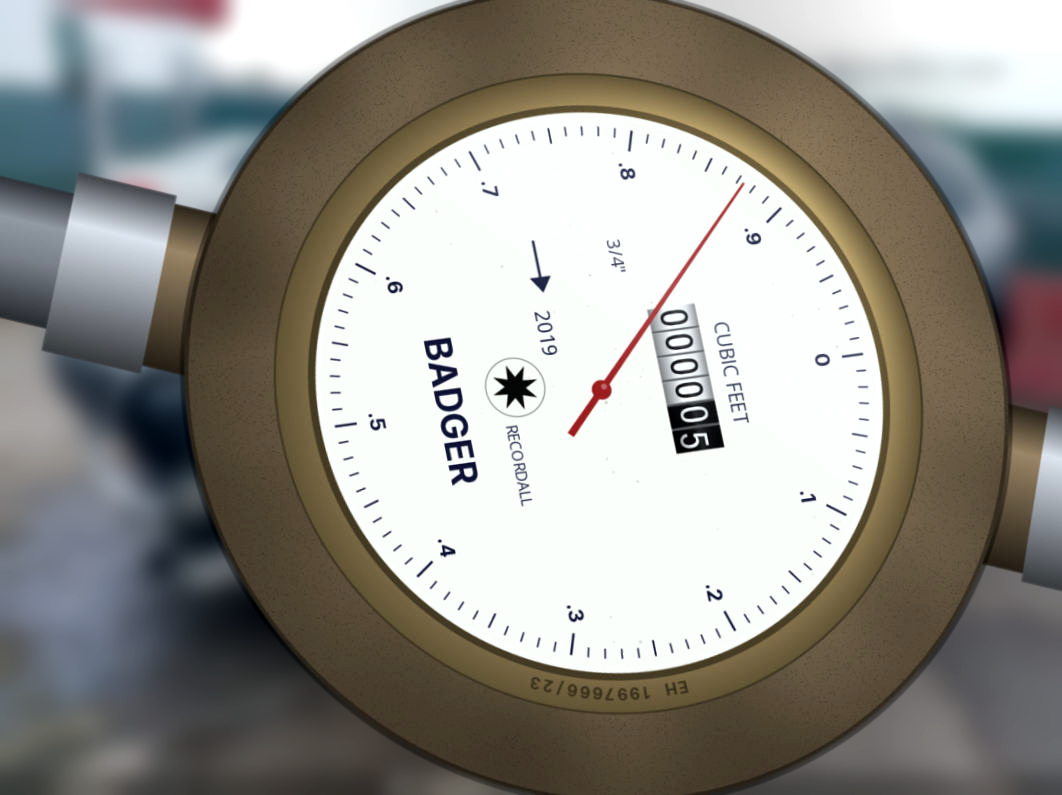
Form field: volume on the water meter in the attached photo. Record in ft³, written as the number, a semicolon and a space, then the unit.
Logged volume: 4.87; ft³
